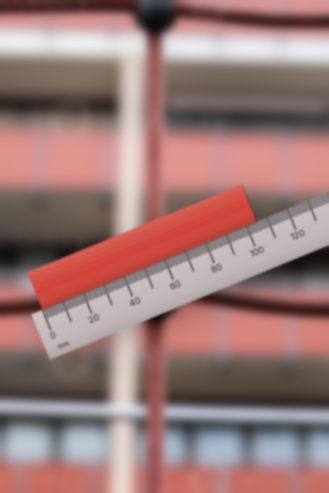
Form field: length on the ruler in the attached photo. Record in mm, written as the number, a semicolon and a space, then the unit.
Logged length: 105; mm
